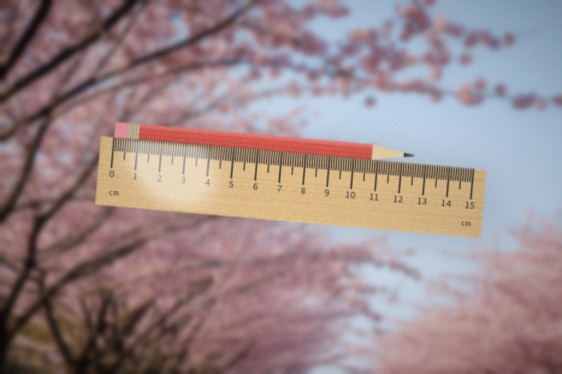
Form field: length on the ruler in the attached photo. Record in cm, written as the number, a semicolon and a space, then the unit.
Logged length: 12.5; cm
